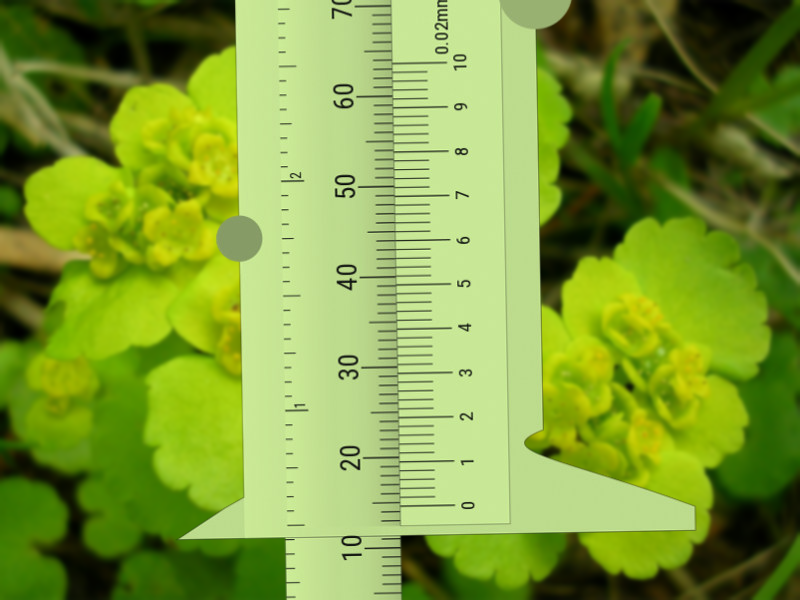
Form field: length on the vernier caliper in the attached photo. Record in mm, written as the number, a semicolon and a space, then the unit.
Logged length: 14.6; mm
